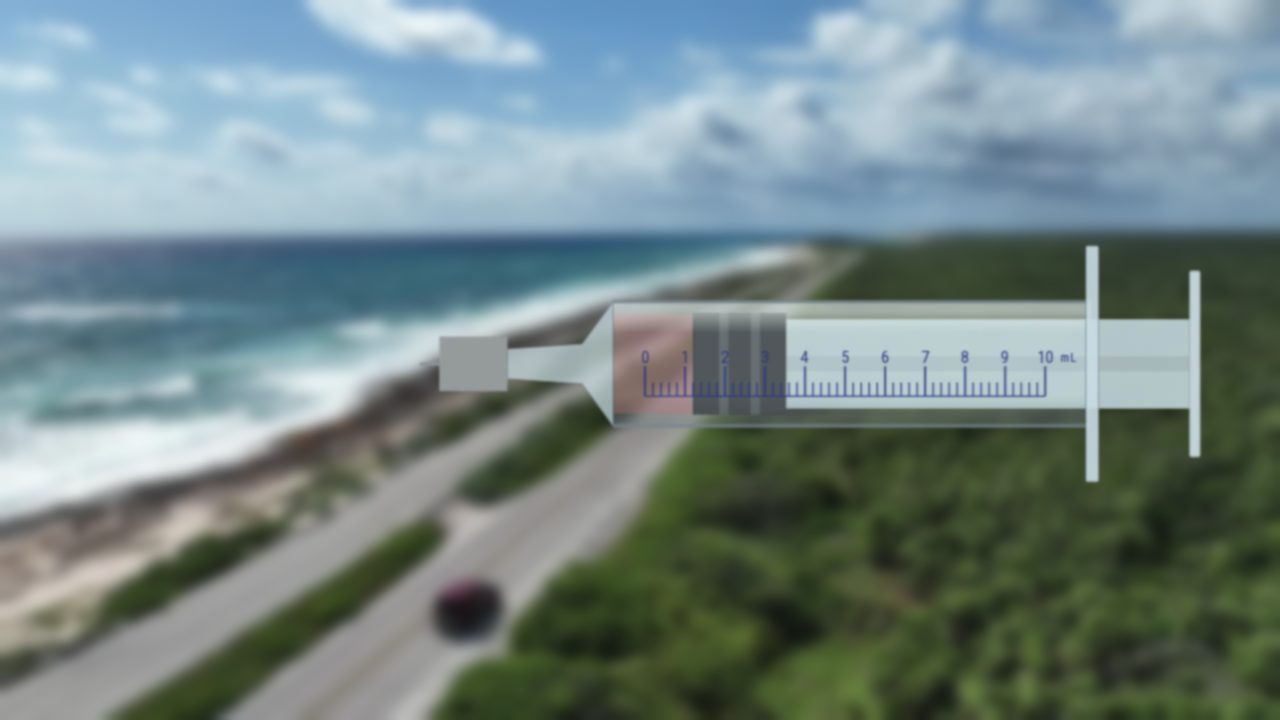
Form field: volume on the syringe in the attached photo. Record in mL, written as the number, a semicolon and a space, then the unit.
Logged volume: 1.2; mL
